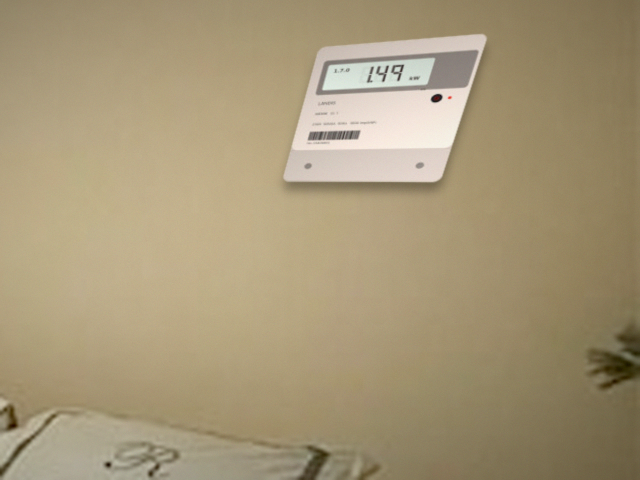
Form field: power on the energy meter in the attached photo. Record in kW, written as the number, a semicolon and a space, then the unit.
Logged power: 1.49; kW
